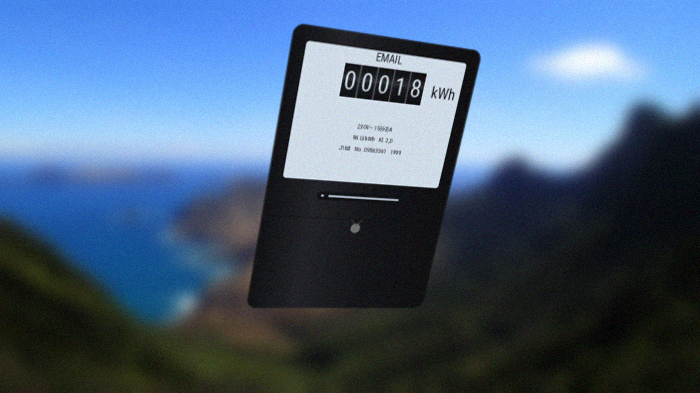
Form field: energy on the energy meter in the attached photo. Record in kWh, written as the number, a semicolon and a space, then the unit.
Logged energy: 18; kWh
